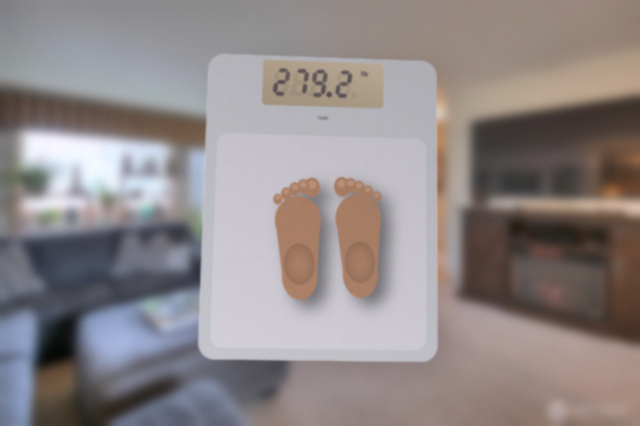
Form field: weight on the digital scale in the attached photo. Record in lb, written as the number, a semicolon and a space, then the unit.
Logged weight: 279.2; lb
